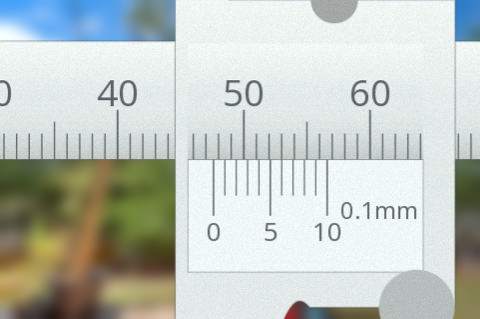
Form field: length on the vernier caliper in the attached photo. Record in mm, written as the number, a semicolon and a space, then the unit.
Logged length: 47.6; mm
